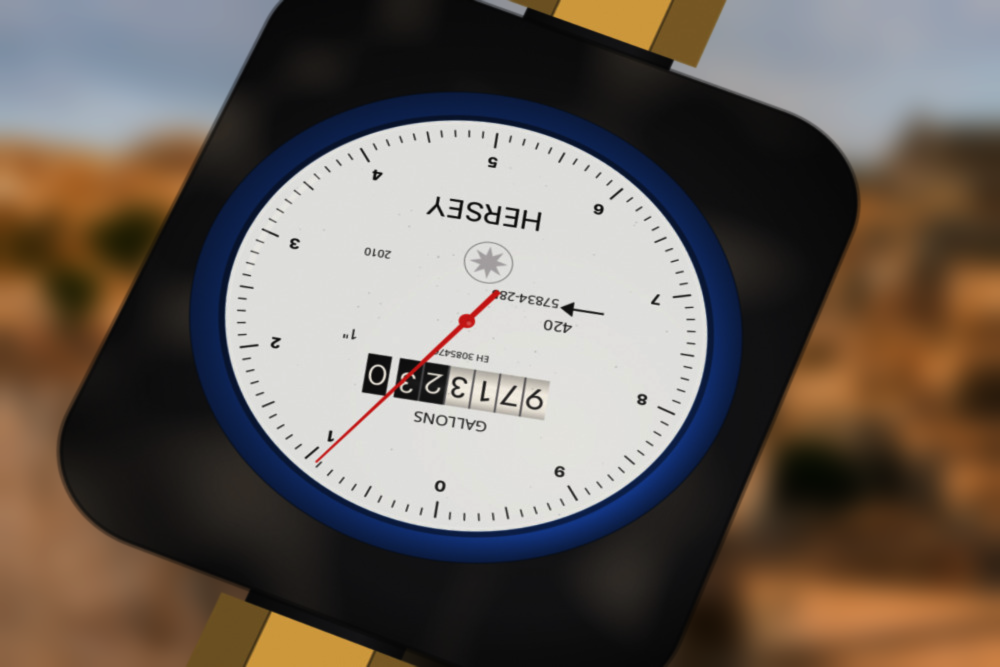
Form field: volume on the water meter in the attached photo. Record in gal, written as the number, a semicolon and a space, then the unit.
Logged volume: 9713230.9; gal
